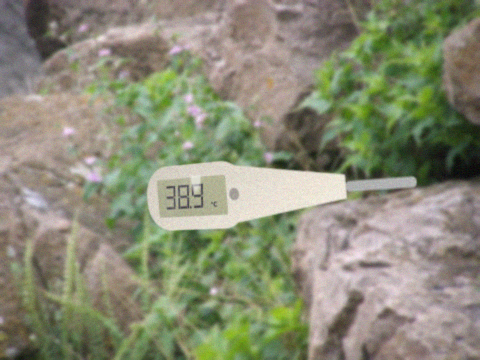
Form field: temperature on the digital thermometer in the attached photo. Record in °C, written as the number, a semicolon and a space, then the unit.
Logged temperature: 38.9; °C
